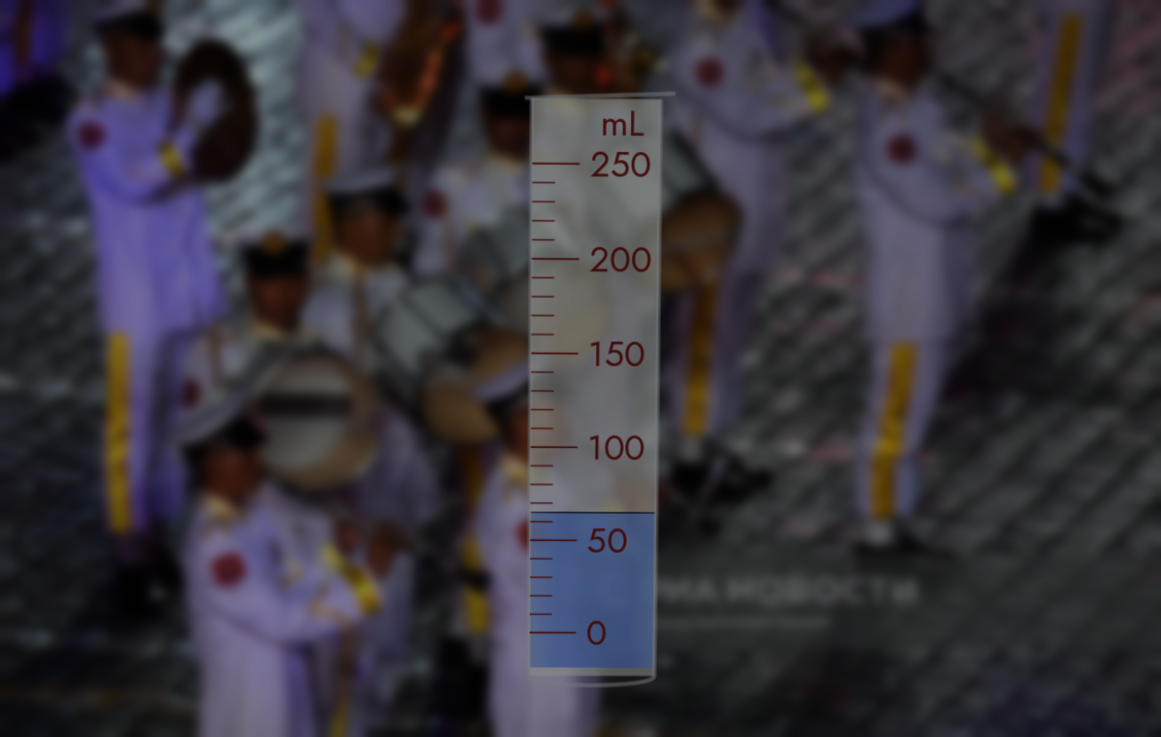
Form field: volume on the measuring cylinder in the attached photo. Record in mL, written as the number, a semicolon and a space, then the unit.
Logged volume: 65; mL
